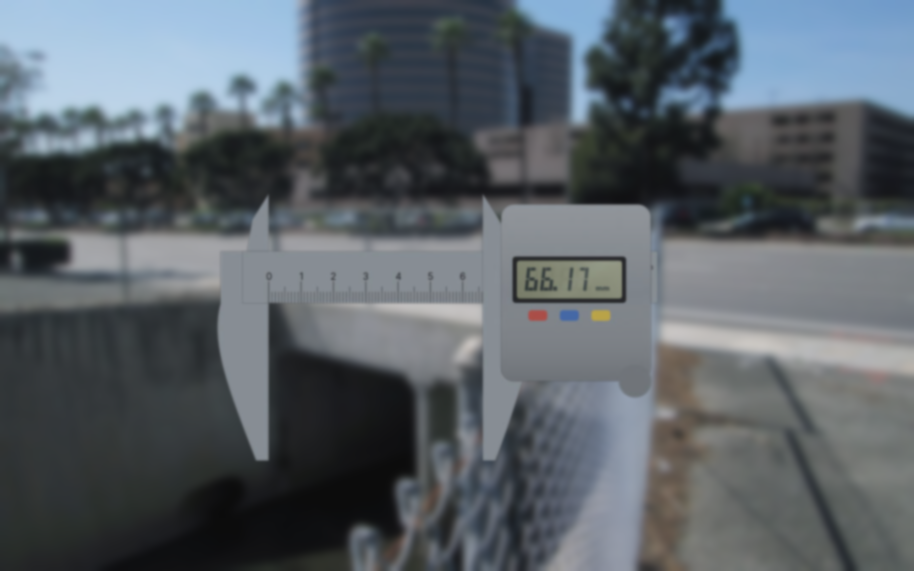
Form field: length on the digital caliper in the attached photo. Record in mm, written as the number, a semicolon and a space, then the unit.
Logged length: 66.17; mm
